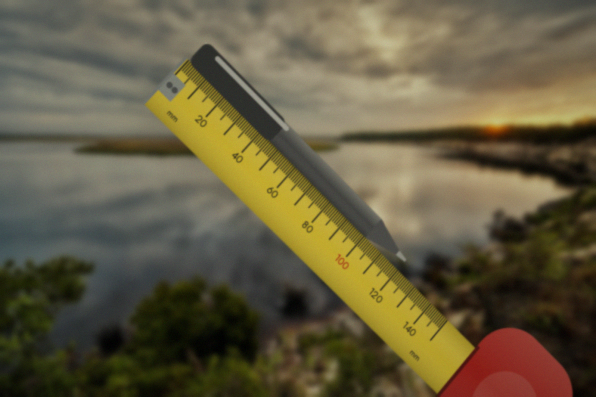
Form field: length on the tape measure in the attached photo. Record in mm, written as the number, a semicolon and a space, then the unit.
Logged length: 120; mm
